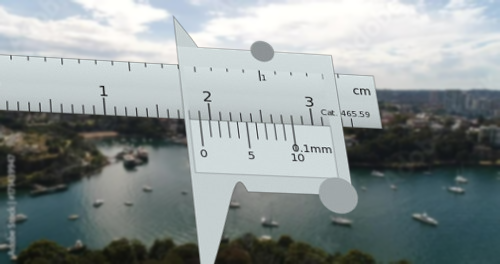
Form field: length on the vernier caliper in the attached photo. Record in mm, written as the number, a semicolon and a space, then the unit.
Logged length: 19.0; mm
